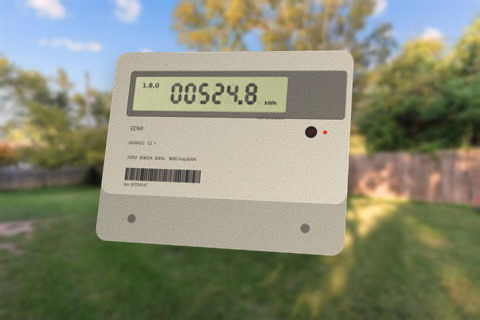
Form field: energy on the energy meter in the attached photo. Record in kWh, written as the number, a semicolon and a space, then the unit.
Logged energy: 524.8; kWh
